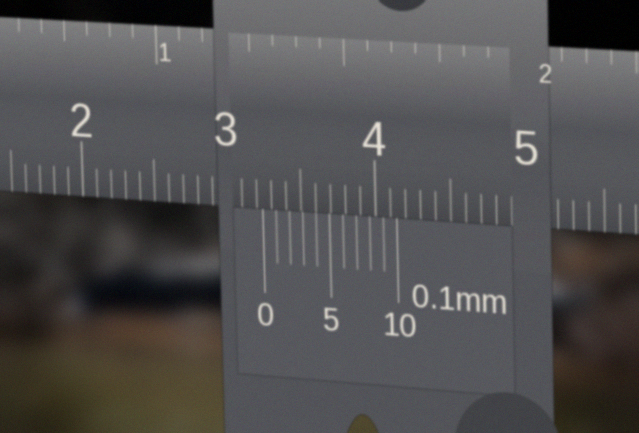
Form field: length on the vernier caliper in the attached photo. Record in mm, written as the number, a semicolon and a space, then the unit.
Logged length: 32.4; mm
